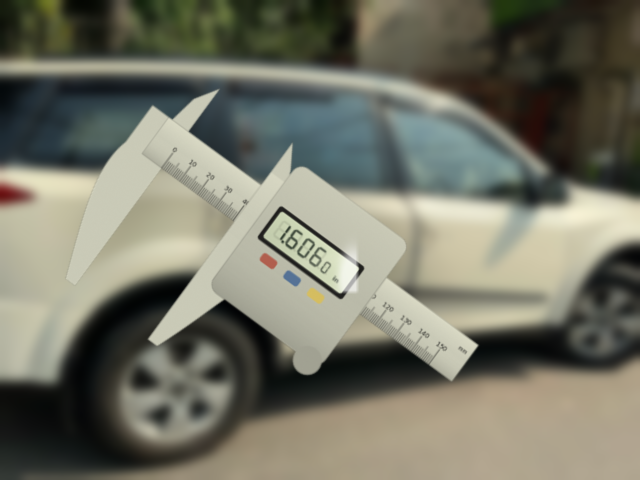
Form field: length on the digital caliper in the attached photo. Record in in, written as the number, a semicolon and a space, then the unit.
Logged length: 1.6060; in
